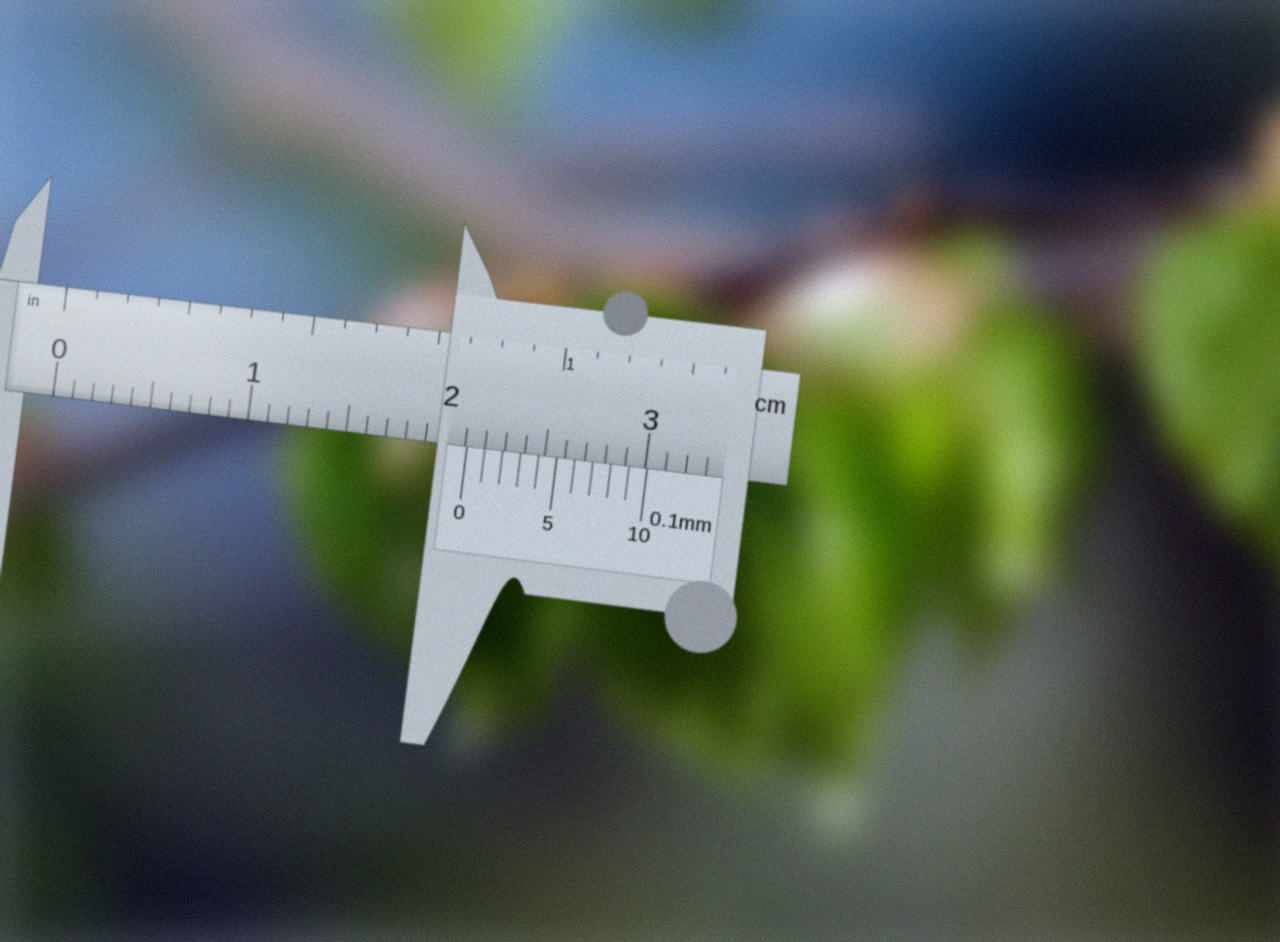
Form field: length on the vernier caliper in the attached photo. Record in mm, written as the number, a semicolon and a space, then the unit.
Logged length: 21.1; mm
